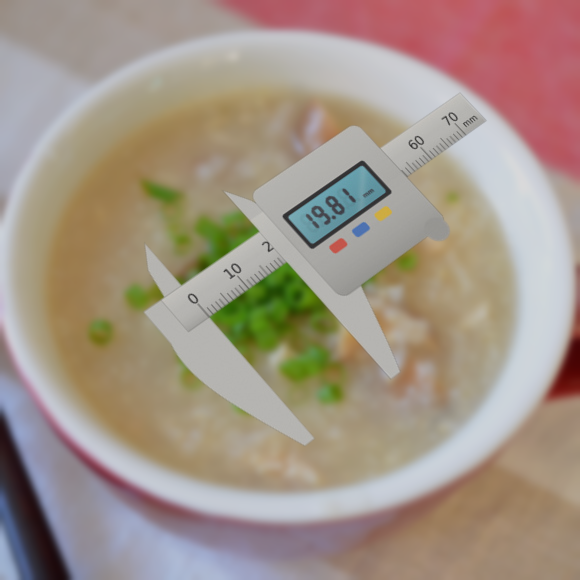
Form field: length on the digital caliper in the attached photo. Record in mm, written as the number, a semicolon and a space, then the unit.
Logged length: 19.81; mm
